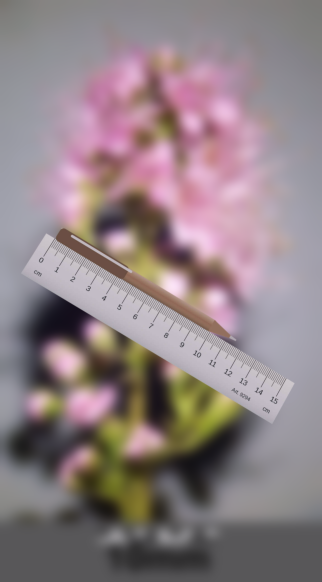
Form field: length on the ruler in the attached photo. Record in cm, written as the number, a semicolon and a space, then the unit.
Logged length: 11.5; cm
